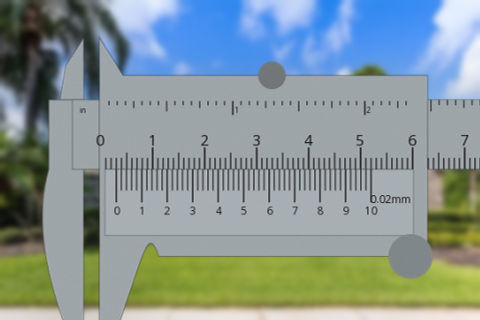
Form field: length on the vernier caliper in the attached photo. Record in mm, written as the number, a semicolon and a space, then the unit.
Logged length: 3.0; mm
